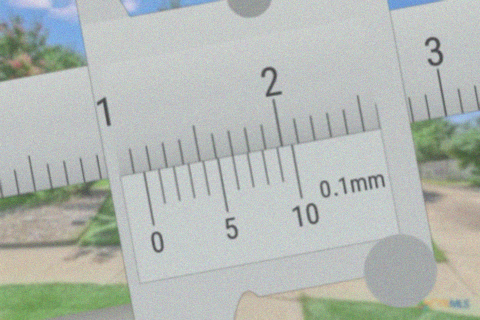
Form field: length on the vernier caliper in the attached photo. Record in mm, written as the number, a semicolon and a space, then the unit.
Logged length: 11.6; mm
